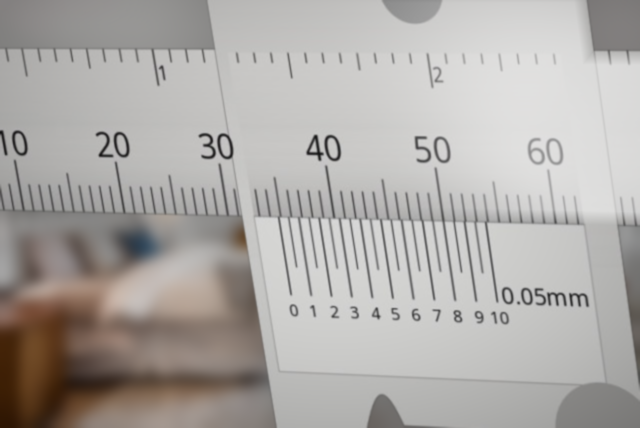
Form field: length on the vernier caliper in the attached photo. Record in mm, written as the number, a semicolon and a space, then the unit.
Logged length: 34.8; mm
